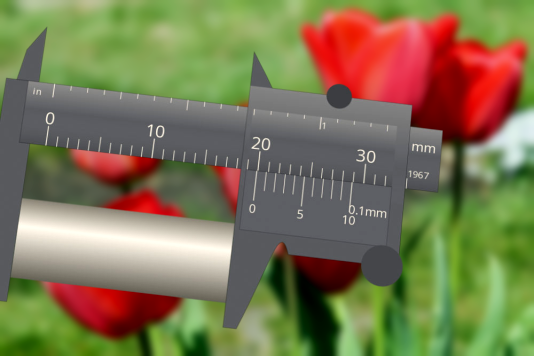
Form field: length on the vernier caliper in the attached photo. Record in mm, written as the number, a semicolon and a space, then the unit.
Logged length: 19.9; mm
